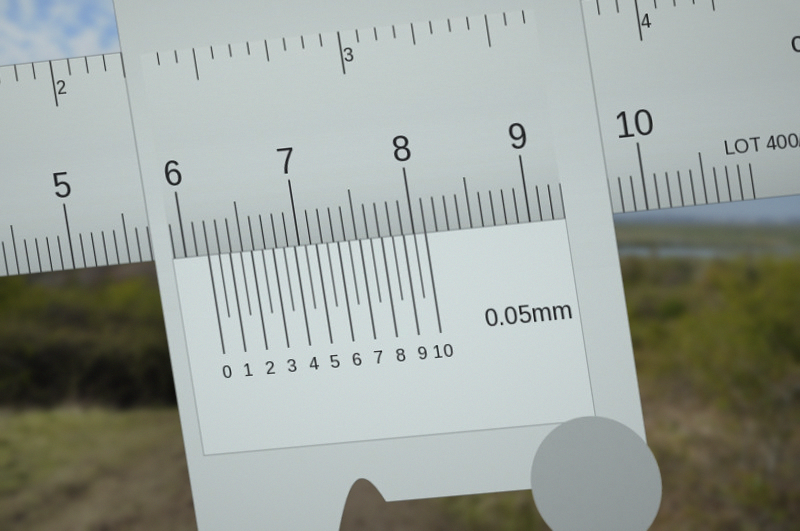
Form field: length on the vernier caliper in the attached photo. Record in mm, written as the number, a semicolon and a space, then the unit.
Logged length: 62.0; mm
